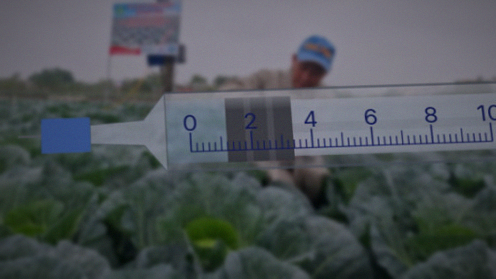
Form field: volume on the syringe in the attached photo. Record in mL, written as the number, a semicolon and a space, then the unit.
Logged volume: 1.2; mL
